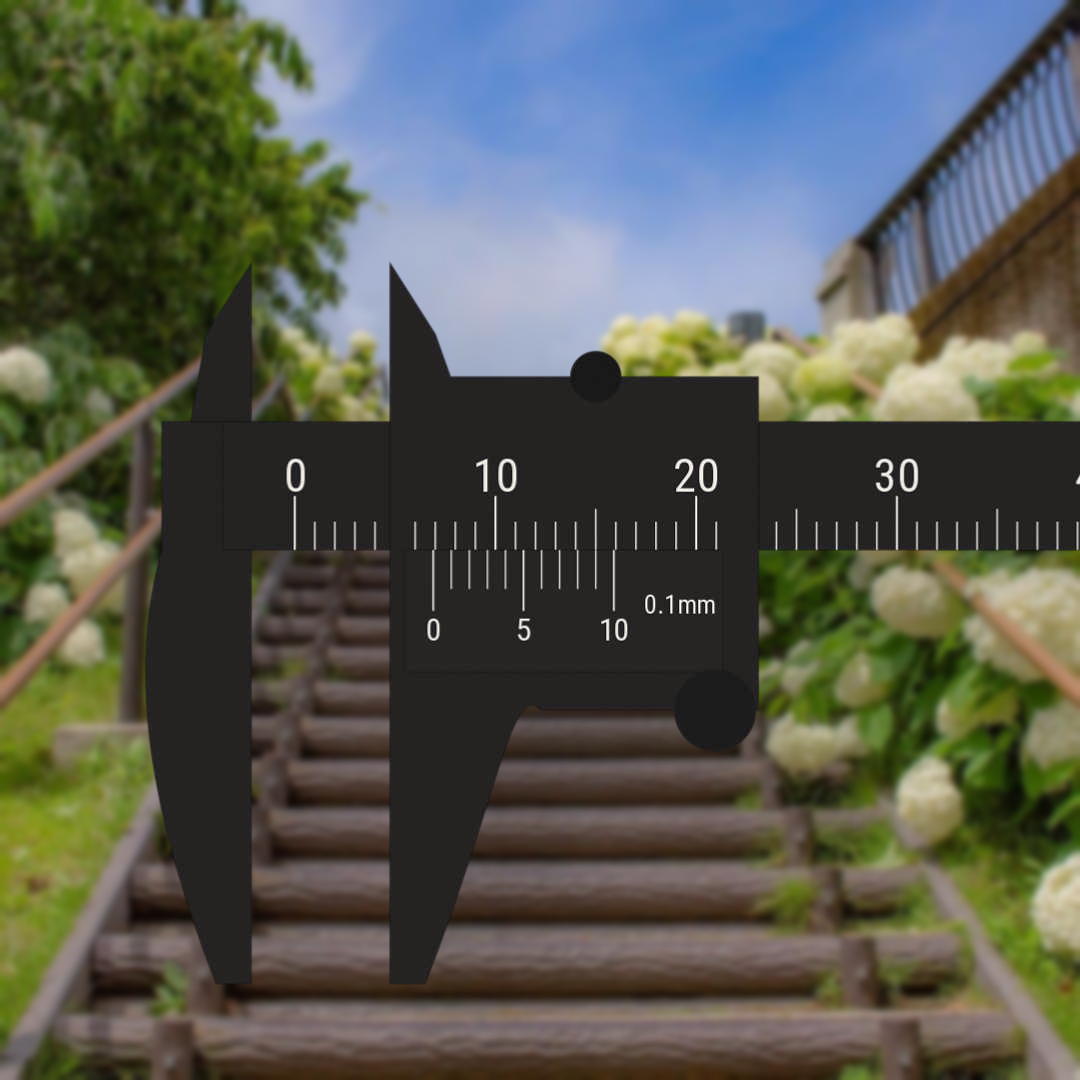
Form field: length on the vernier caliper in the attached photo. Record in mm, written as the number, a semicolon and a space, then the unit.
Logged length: 6.9; mm
